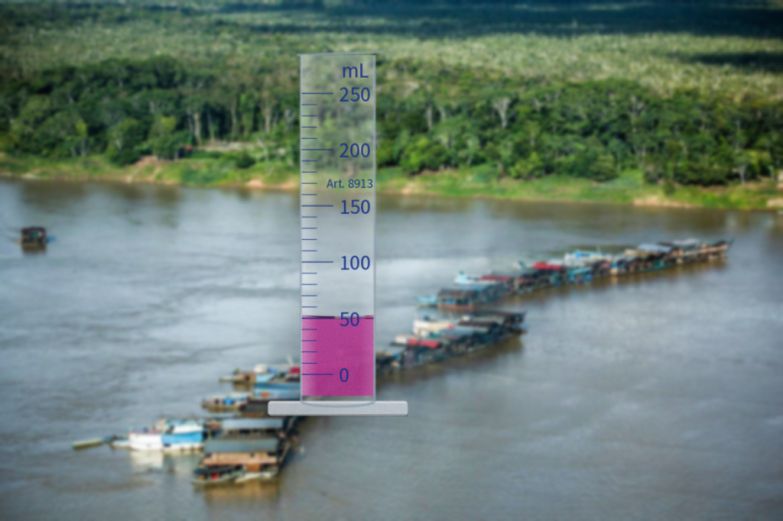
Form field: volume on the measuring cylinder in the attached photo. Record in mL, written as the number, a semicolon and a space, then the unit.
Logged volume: 50; mL
